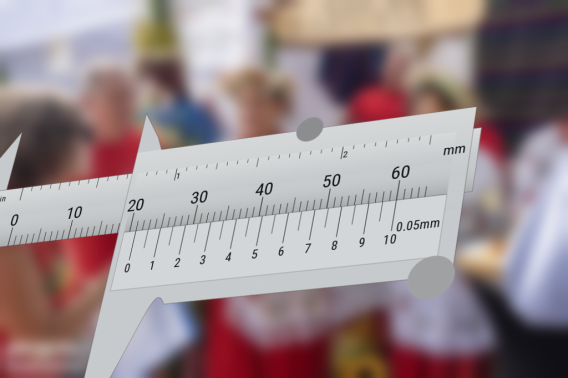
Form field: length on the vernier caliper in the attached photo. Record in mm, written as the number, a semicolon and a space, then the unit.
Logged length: 21.0; mm
